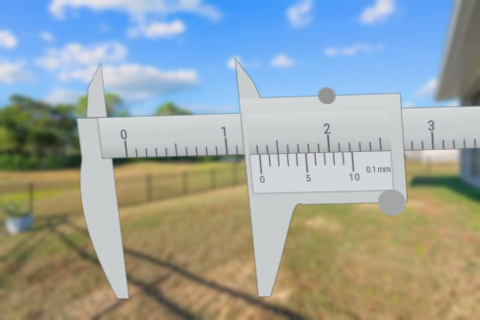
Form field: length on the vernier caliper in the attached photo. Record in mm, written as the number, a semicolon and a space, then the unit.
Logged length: 13.2; mm
